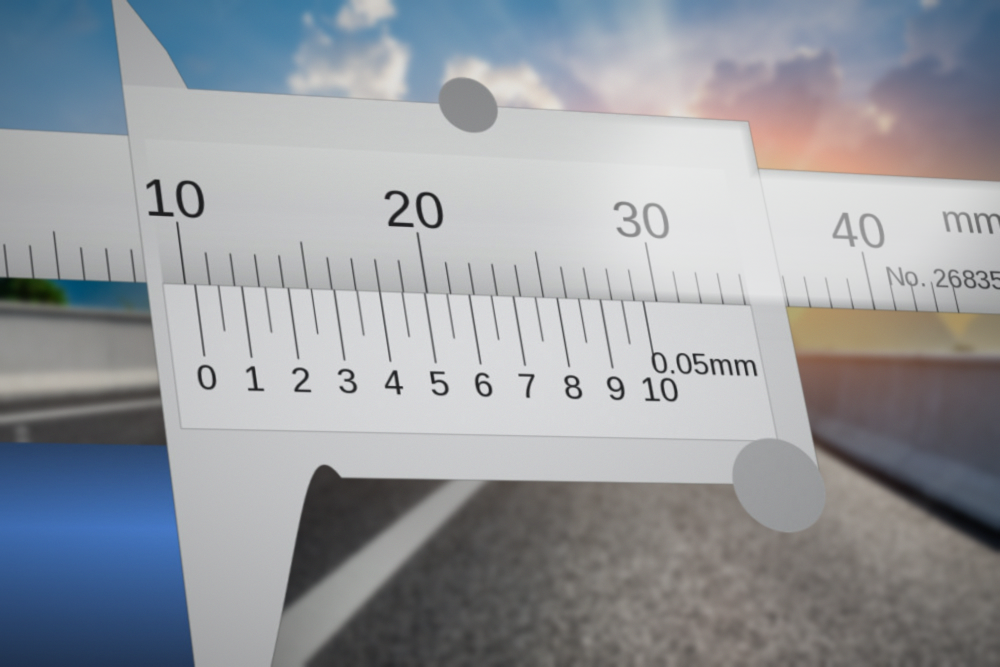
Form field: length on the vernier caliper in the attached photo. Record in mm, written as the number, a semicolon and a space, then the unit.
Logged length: 10.4; mm
